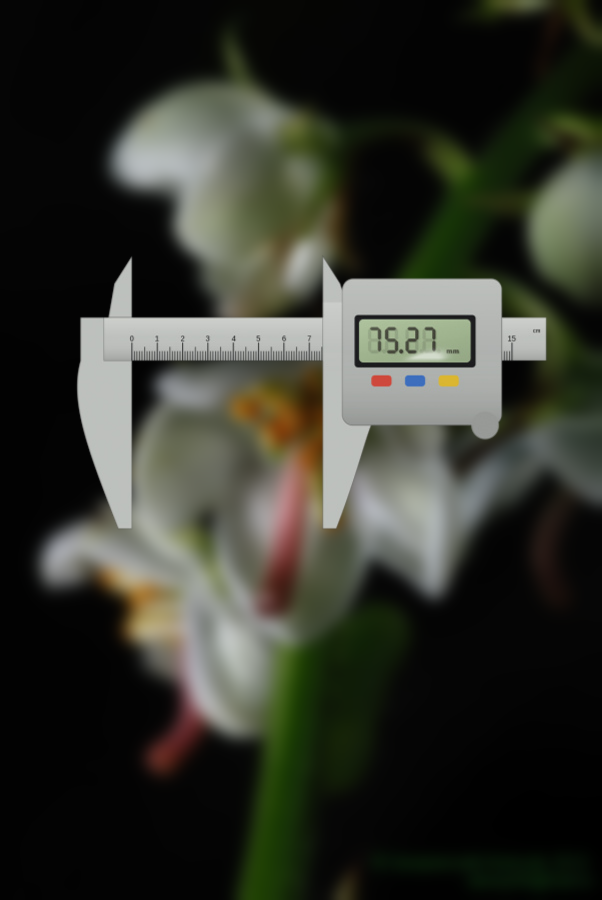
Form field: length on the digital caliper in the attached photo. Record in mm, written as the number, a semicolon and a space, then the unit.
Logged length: 75.27; mm
